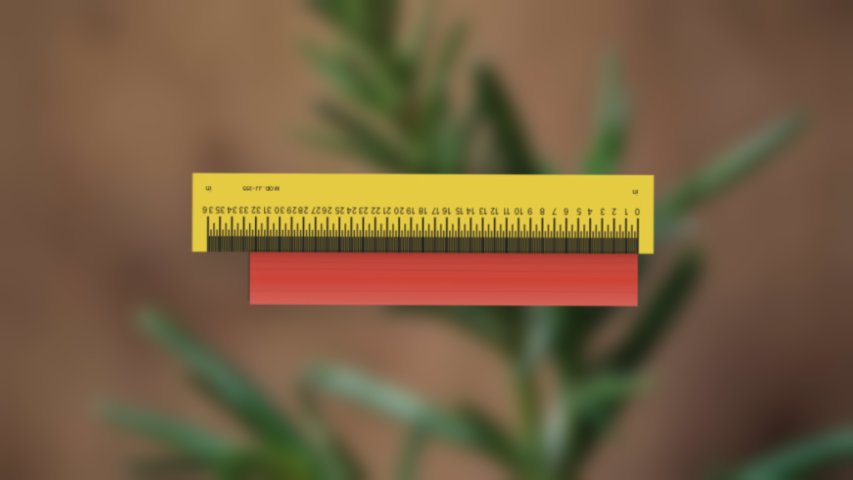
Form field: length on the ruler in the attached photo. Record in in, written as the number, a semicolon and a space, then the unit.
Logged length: 32.5; in
